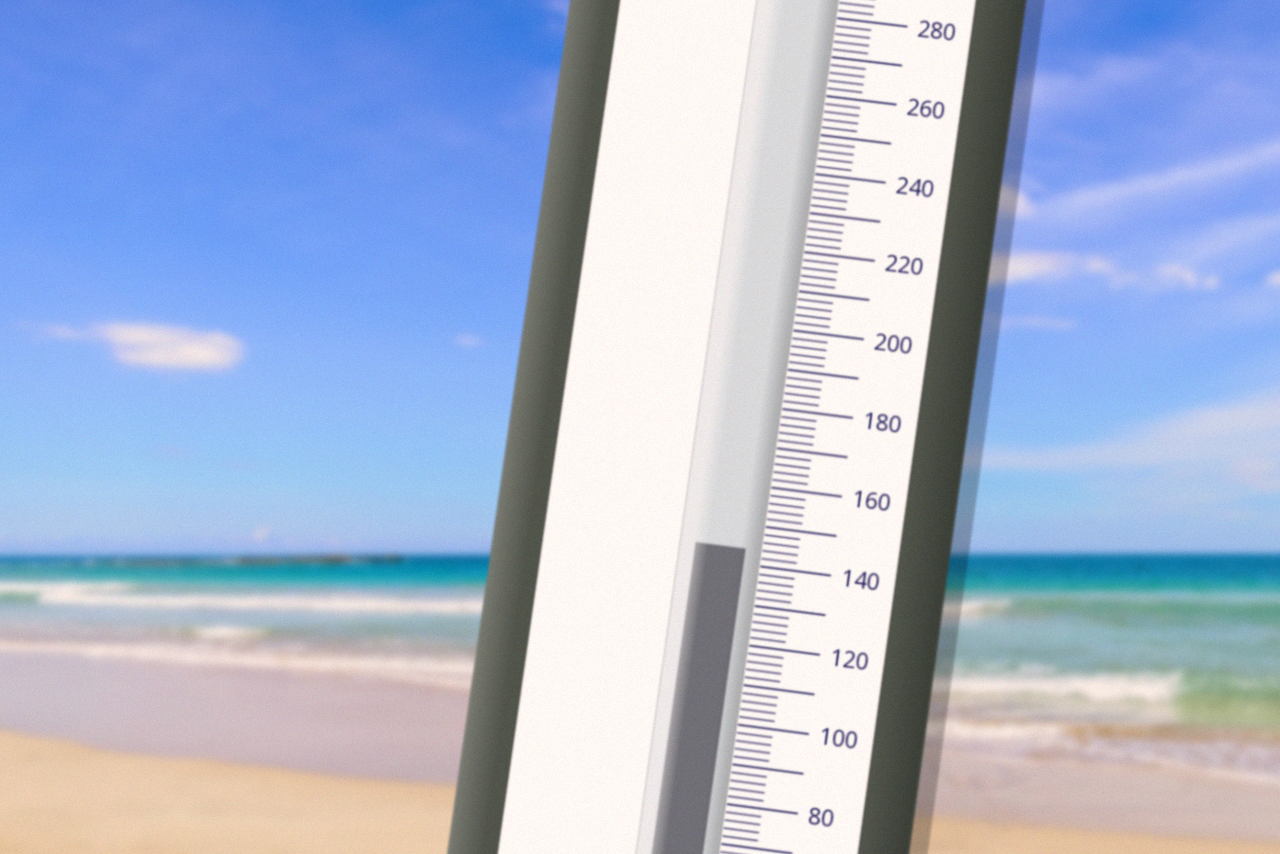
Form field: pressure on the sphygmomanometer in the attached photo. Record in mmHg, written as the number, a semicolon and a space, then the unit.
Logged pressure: 144; mmHg
